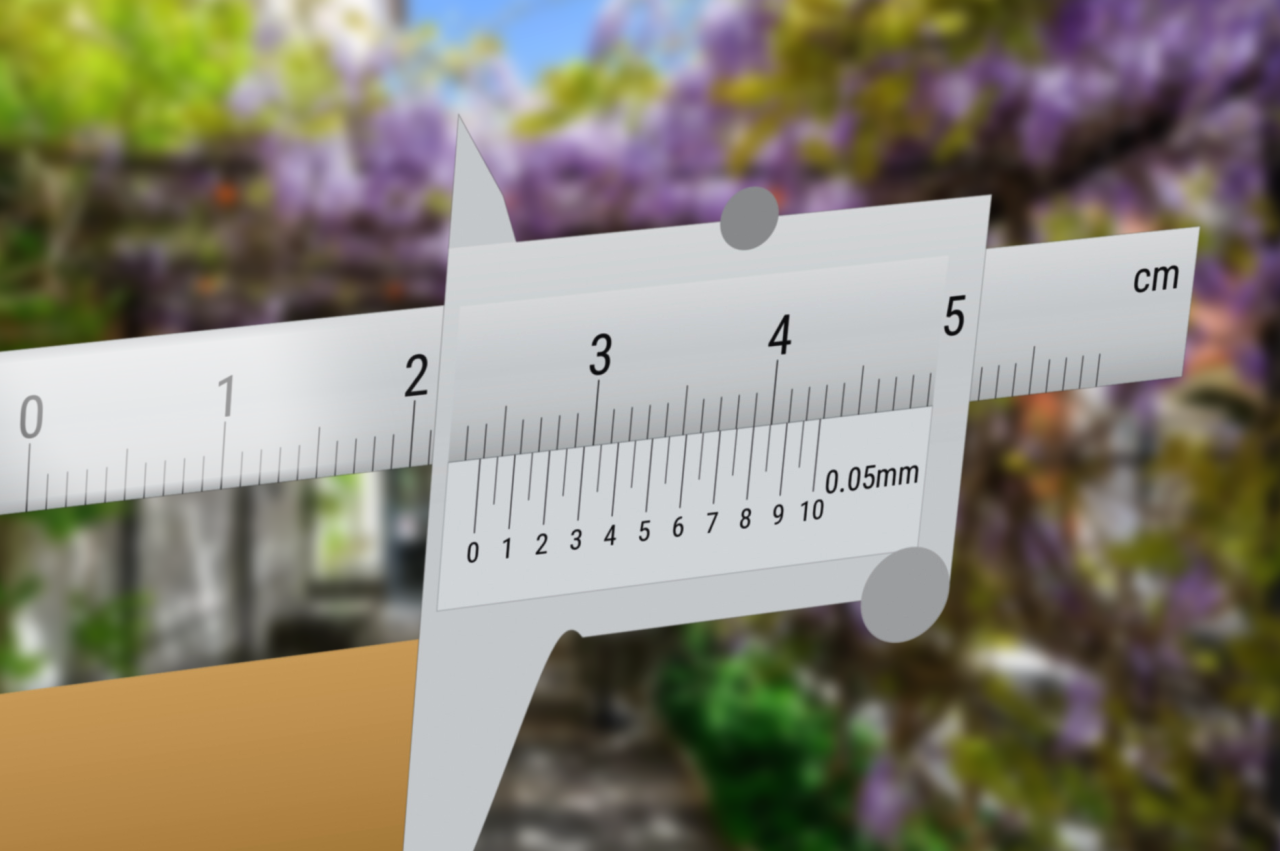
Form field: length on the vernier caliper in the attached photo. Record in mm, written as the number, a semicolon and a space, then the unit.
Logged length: 23.8; mm
